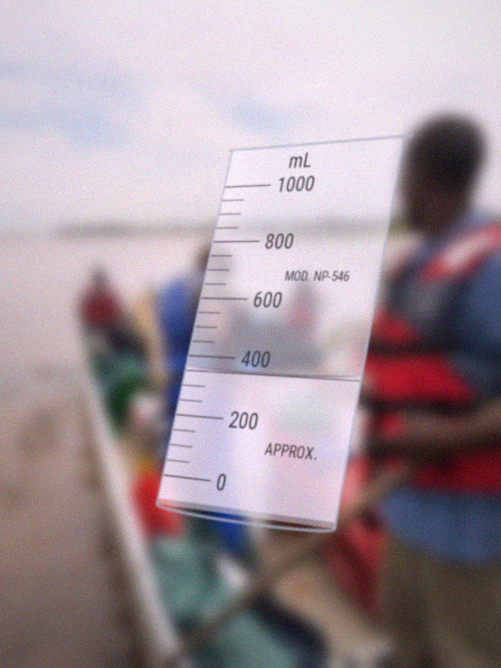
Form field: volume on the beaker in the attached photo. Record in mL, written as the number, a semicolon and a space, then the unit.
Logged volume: 350; mL
